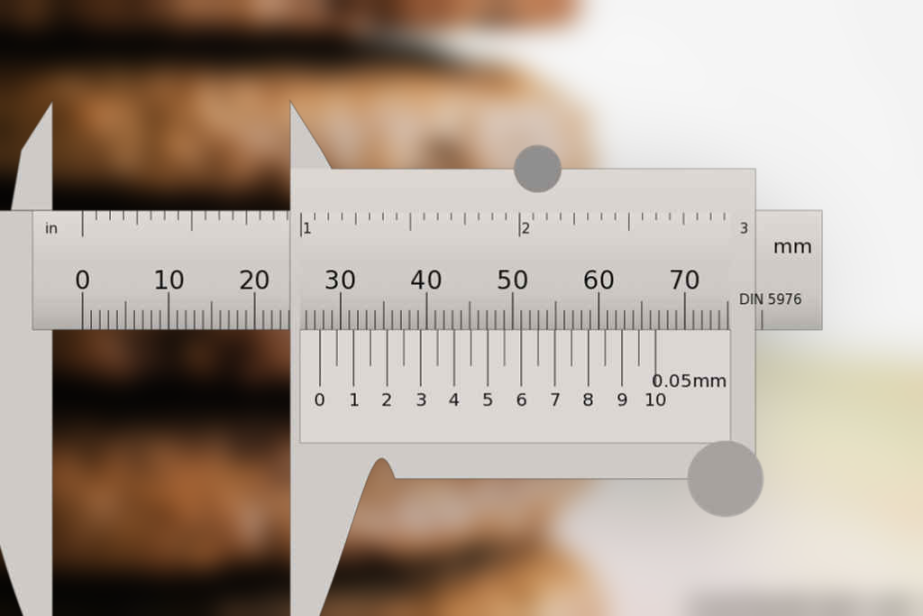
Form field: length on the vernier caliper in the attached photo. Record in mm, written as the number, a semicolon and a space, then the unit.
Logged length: 27.6; mm
